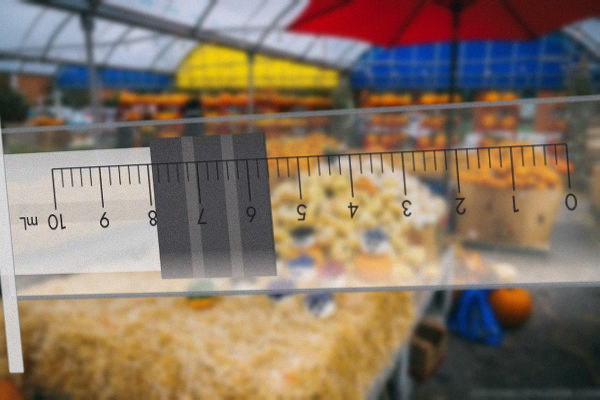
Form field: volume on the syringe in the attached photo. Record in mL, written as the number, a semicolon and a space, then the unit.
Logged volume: 5.6; mL
